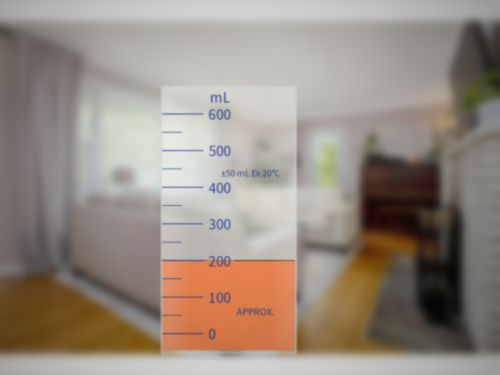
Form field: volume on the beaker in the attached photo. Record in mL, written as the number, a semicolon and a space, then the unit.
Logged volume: 200; mL
